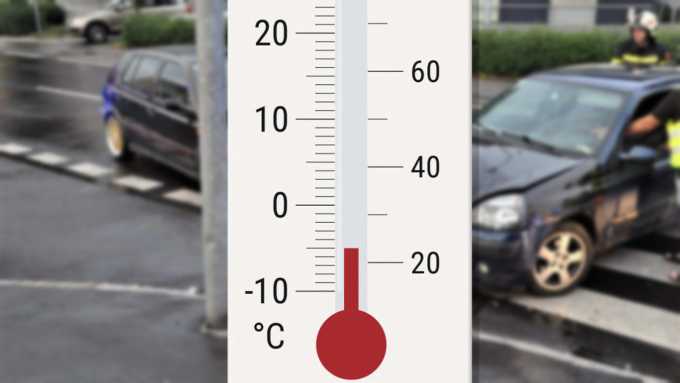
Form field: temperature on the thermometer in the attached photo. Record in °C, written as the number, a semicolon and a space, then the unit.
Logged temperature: -5; °C
